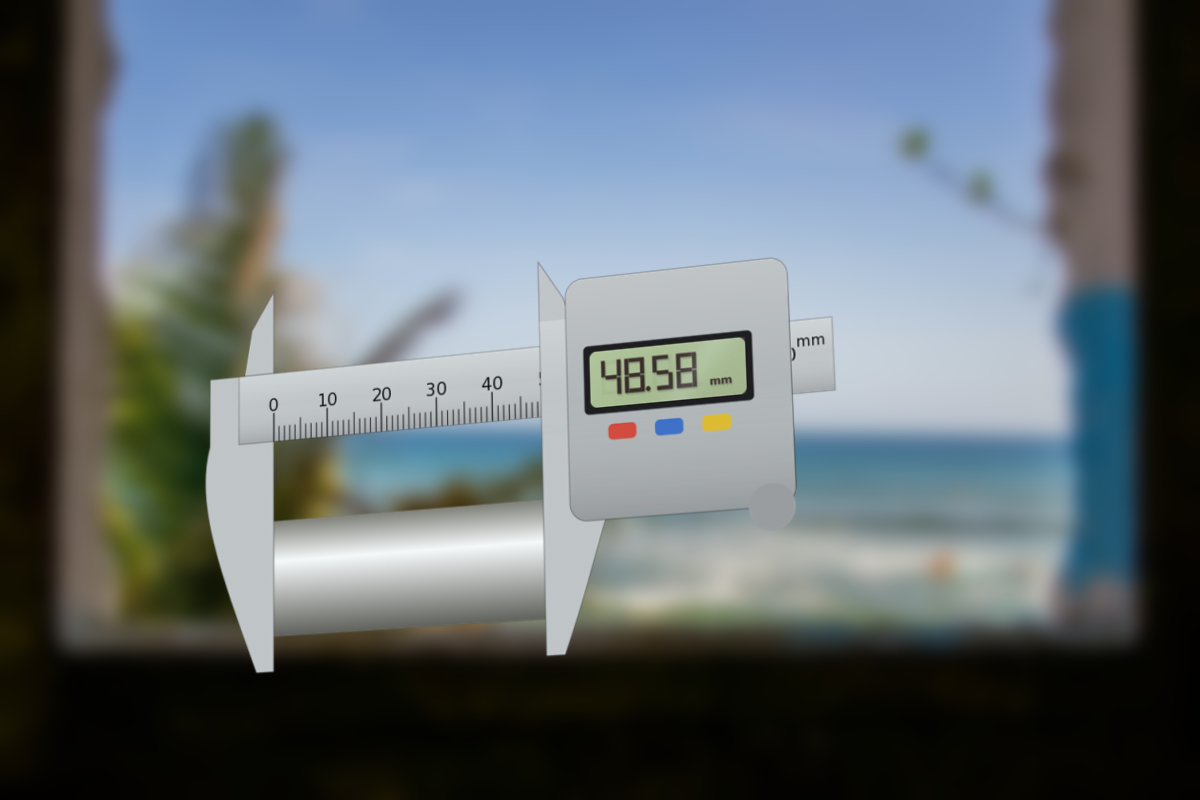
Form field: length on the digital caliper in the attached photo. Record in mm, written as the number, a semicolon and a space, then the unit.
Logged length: 48.58; mm
